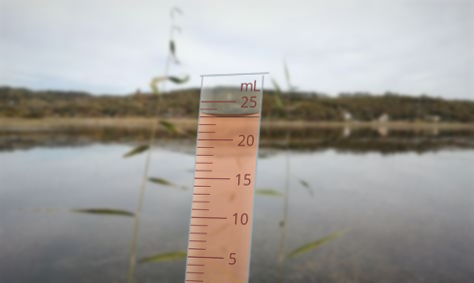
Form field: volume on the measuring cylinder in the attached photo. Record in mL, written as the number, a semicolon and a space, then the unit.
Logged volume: 23; mL
